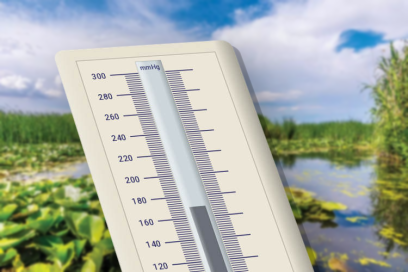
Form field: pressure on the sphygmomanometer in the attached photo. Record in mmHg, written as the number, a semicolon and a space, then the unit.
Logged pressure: 170; mmHg
